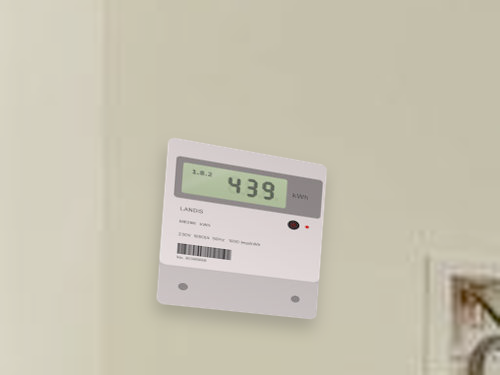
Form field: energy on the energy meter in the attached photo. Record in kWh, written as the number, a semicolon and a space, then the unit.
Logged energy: 439; kWh
